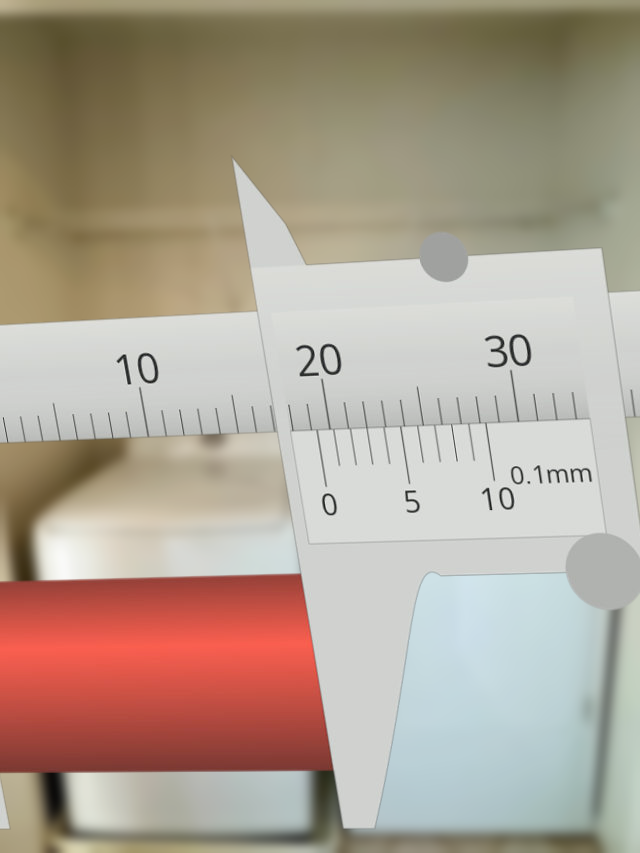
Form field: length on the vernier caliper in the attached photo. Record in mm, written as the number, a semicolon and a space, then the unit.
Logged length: 19.3; mm
